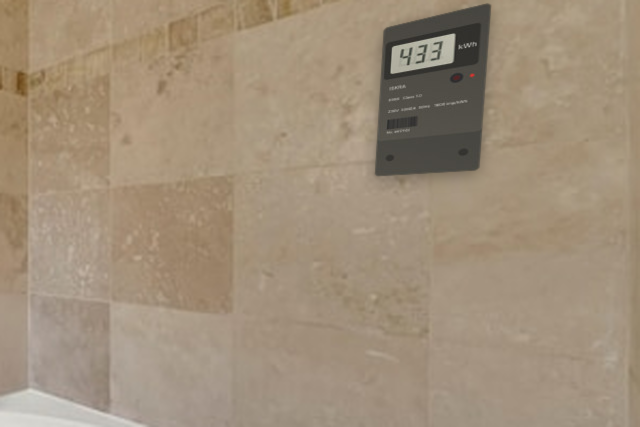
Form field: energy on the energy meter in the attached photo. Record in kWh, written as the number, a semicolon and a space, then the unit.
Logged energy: 433; kWh
